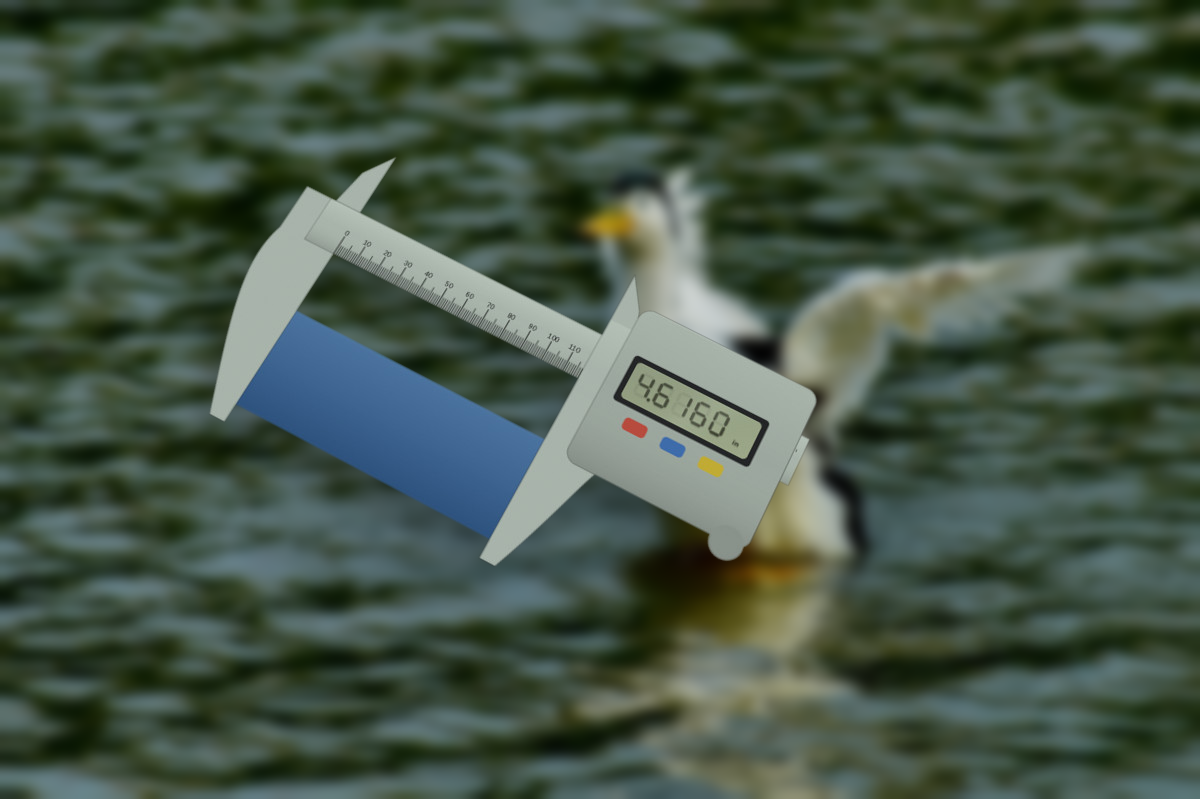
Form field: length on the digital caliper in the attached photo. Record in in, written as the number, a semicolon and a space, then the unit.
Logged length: 4.6160; in
